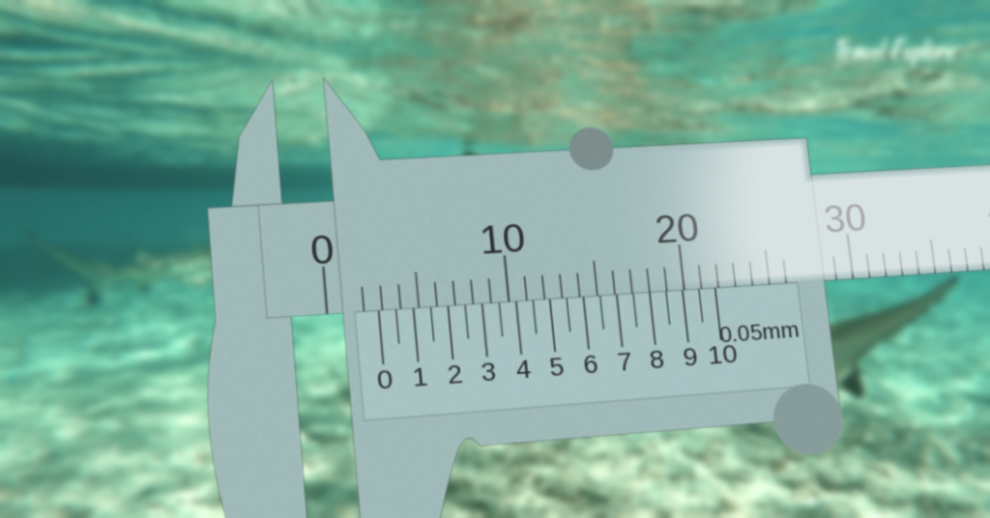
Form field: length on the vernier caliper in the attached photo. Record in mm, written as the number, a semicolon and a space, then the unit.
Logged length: 2.8; mm
